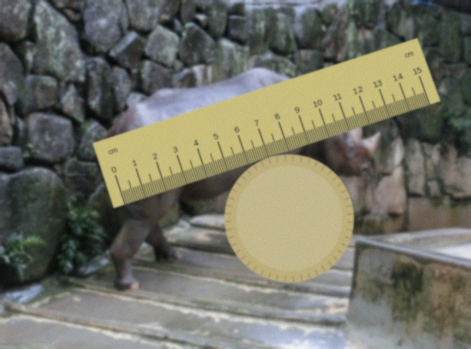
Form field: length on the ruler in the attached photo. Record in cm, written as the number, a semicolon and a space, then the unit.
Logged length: 6; cm
